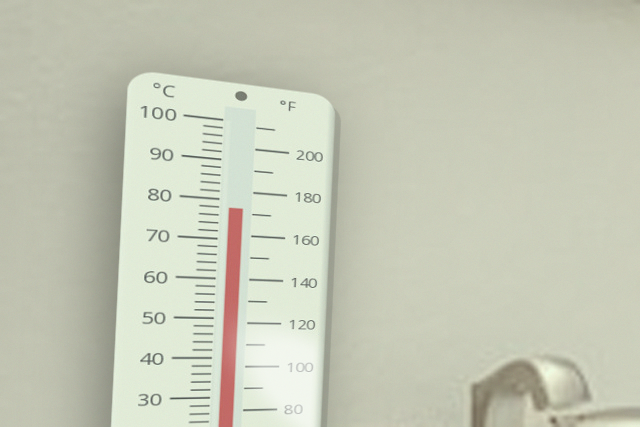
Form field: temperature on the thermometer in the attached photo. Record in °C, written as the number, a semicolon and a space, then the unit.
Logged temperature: 78; °C
